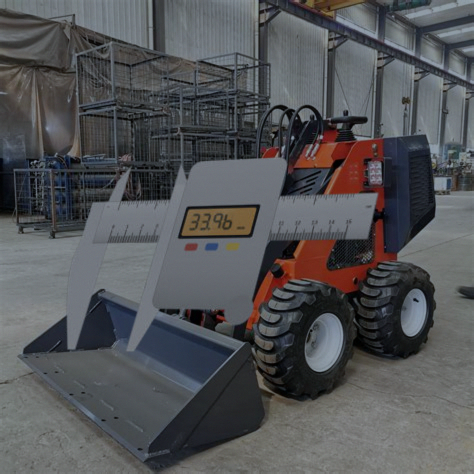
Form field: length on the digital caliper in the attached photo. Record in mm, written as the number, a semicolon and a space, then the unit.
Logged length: 33.96; mm
